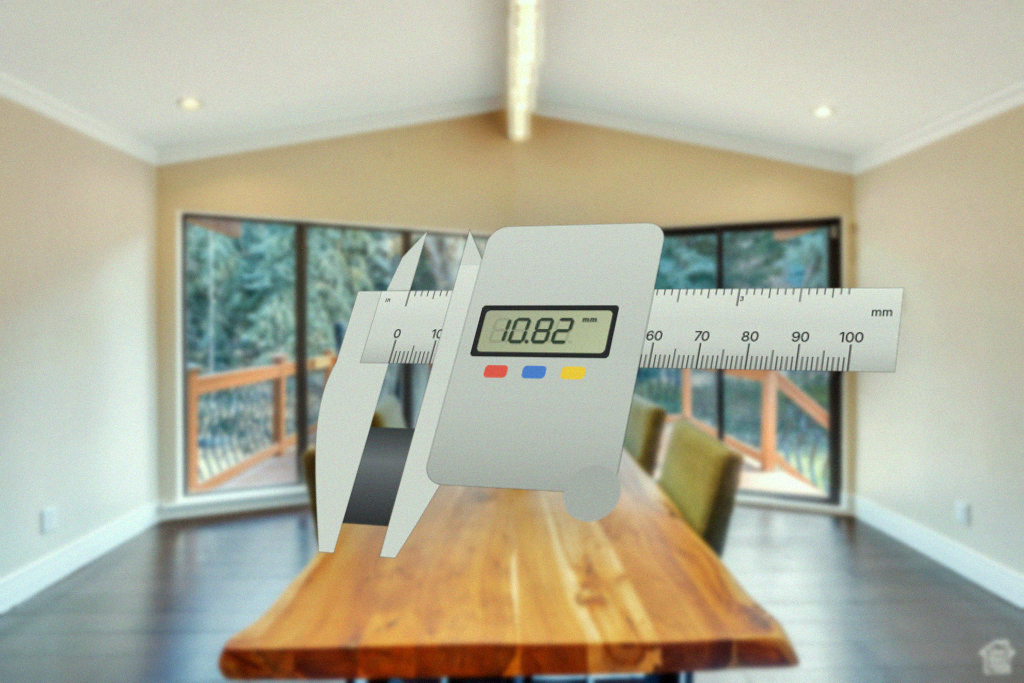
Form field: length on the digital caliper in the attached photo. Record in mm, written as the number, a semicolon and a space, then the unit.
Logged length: 10.82; mm
